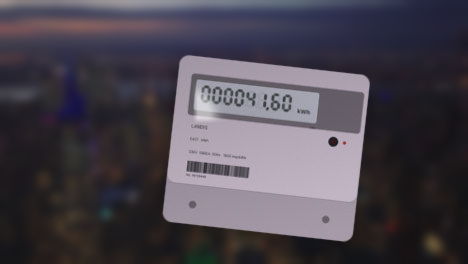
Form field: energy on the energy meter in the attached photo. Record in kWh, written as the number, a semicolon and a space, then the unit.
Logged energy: 41.60; kWh
